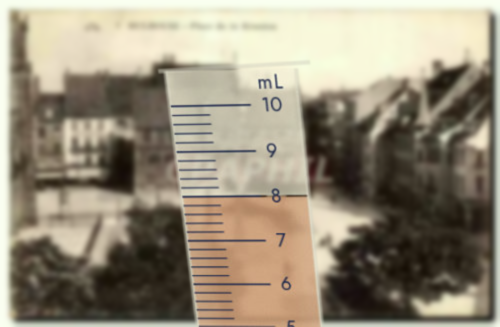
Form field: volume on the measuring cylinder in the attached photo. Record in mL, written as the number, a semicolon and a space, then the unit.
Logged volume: 8; mL
